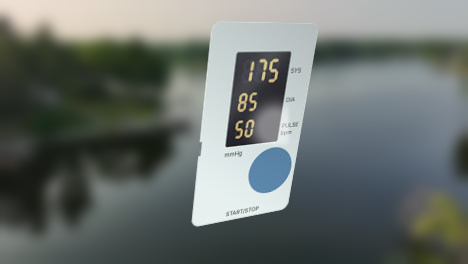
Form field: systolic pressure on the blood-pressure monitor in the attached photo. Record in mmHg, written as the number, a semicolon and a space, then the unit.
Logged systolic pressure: 175; mmHg
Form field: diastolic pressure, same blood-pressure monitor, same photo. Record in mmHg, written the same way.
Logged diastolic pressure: 85; mmHg
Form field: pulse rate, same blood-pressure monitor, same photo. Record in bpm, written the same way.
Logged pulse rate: 50; bpm
